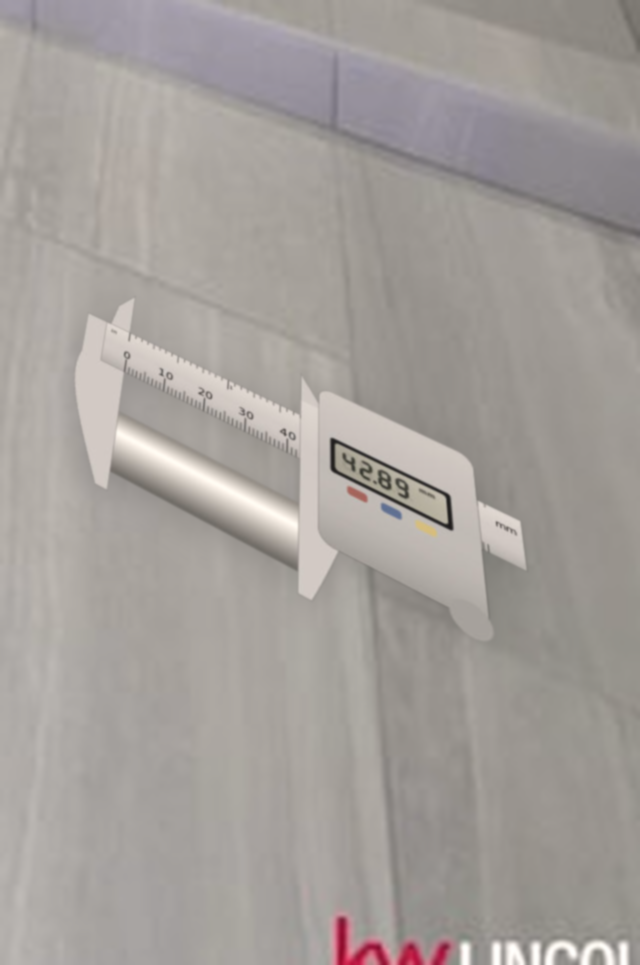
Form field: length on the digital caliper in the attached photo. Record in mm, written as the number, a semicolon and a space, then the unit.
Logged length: 42.89; mm
